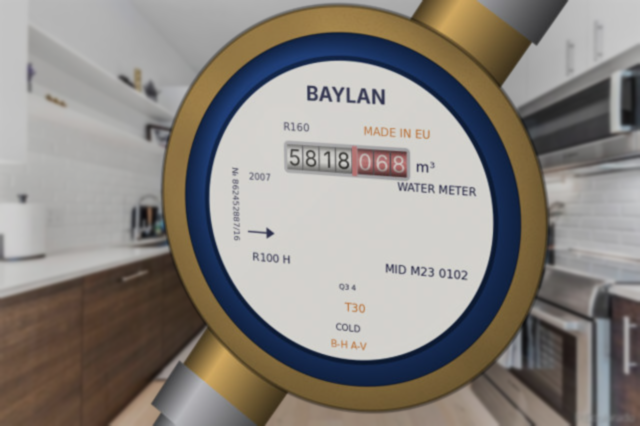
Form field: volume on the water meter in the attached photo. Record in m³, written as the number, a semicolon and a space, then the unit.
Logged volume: 5818.068; m³
